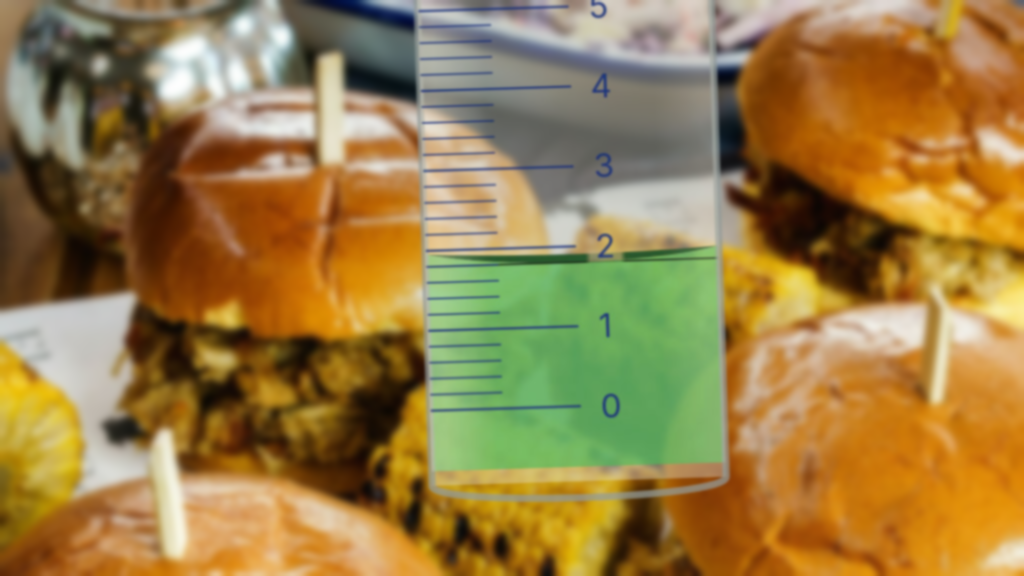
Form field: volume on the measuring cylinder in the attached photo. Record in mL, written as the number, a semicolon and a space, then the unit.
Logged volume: 1.8; mL
